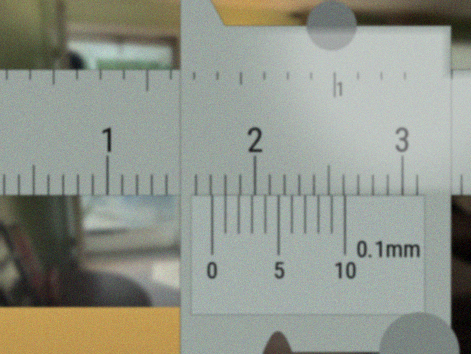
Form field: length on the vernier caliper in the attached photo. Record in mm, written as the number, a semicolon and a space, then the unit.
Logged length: 17.1; mm
